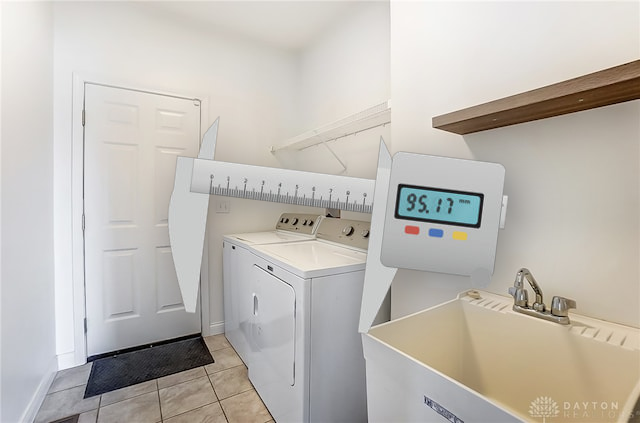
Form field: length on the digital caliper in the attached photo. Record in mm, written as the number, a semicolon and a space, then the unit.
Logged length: 95.17; mm
